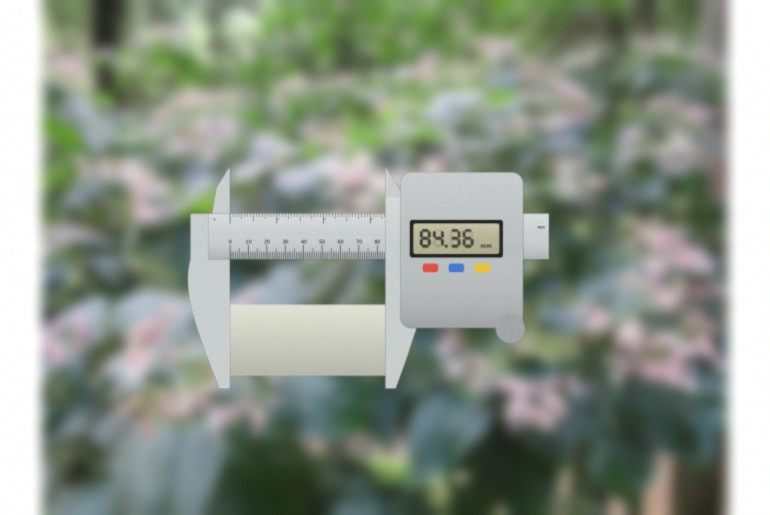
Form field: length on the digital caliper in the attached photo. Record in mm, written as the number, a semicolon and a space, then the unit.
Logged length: 84.36; mm
